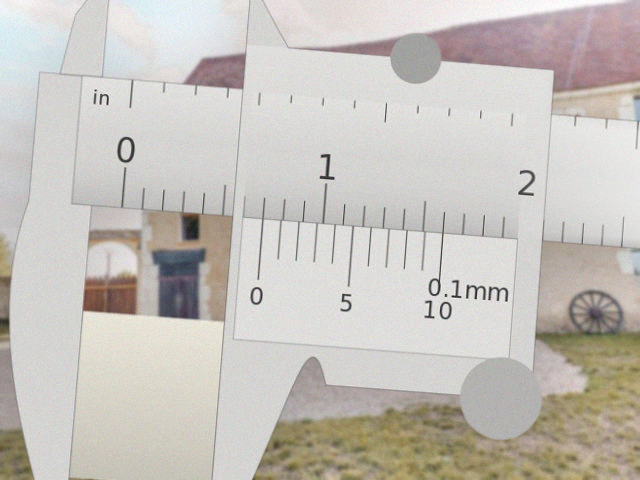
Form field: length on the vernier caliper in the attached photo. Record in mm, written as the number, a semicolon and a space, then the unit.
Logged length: 7.0; mm
